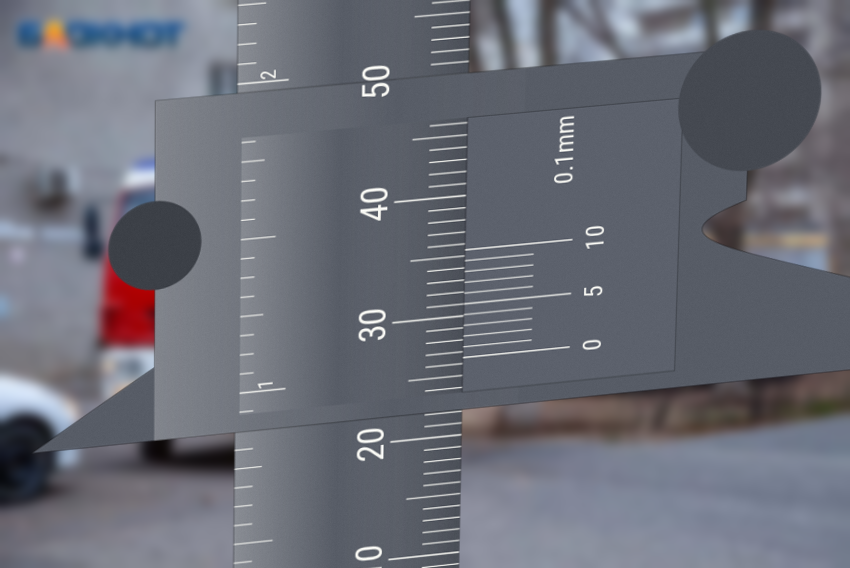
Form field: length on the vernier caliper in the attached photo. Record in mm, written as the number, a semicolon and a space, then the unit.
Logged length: 26.5; mm
